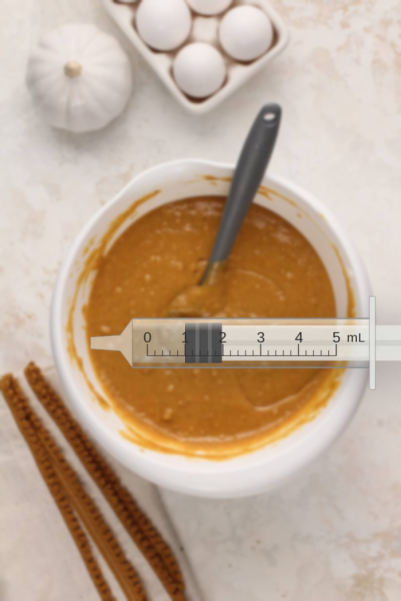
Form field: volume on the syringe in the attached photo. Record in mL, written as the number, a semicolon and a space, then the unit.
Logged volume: 1; mL
